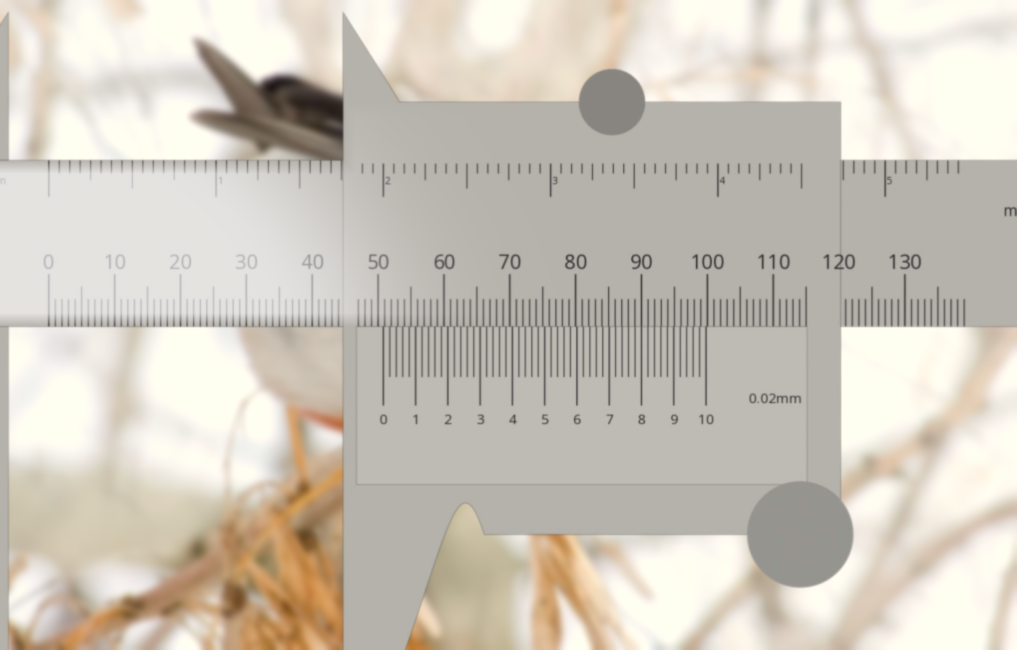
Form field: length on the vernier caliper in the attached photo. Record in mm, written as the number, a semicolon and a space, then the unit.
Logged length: 50.8; mm
